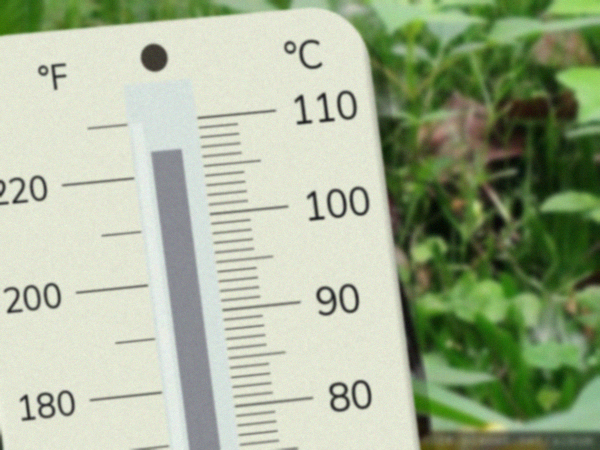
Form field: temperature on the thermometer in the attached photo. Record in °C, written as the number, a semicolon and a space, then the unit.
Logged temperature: 107; °C
